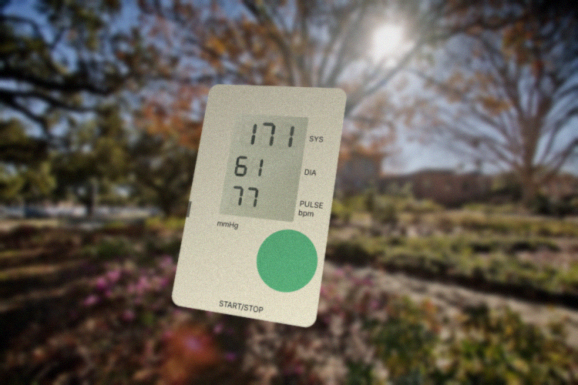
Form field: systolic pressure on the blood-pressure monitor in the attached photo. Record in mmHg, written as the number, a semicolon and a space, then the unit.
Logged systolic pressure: 171; mmHg
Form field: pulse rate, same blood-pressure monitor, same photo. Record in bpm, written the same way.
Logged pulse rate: 77; bpm
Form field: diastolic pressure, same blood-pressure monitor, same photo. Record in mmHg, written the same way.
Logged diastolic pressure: 61; mmHg
